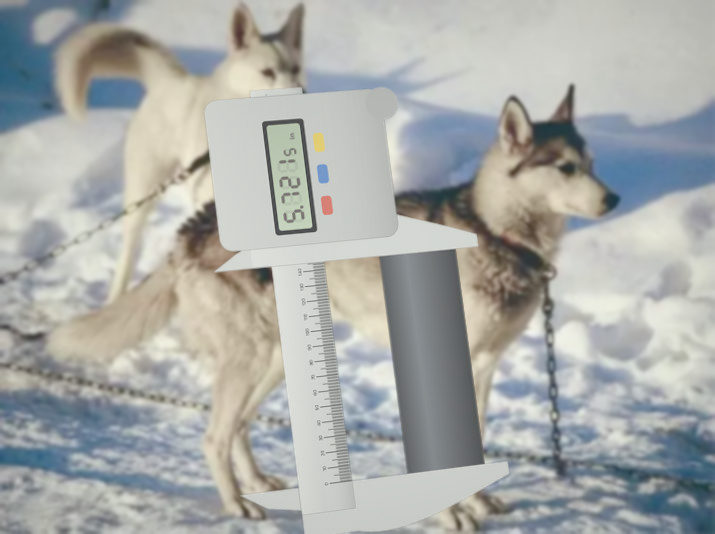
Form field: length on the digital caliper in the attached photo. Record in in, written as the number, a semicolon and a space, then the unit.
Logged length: 5.7215; in
